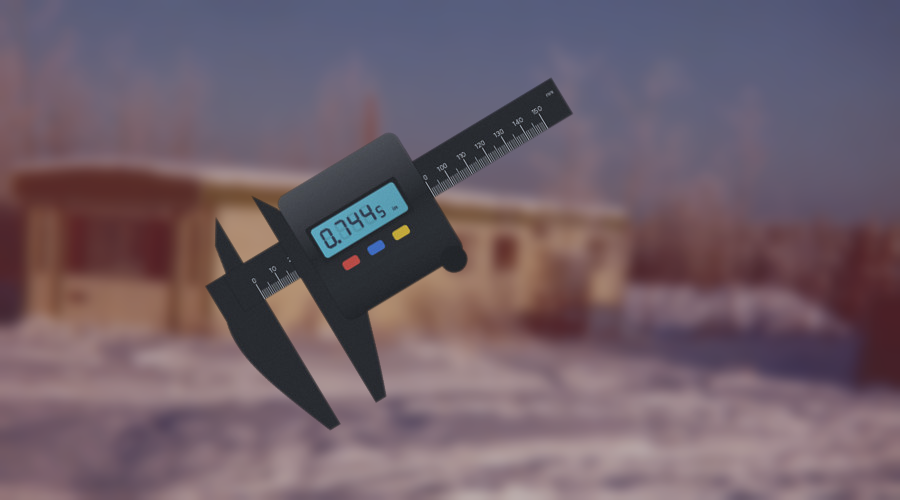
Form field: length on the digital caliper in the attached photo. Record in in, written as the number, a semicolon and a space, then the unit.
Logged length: 0.7445; in
